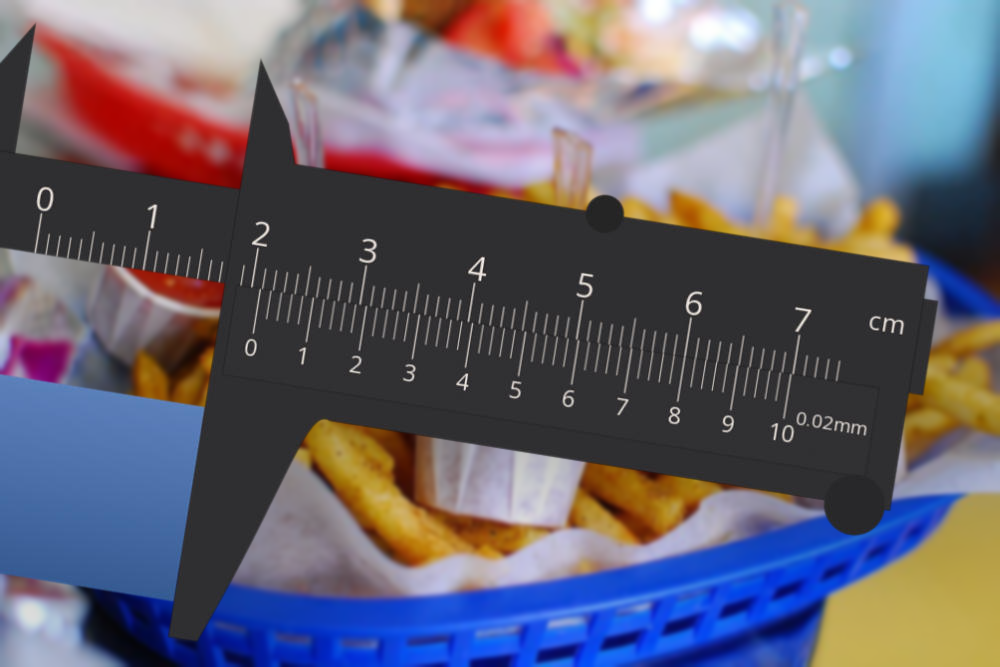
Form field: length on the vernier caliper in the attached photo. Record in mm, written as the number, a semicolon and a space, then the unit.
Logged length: 20.8; mm
